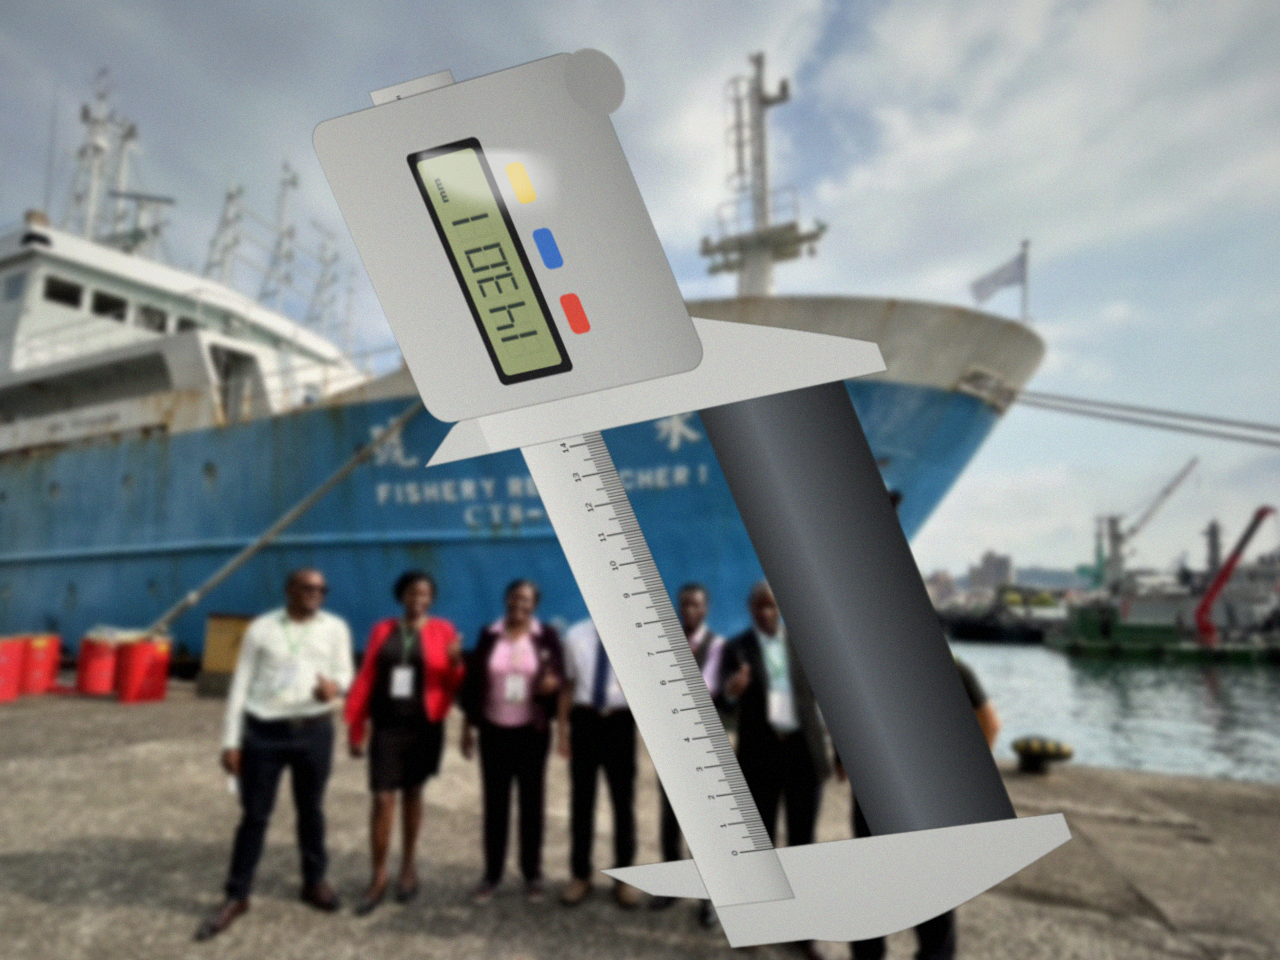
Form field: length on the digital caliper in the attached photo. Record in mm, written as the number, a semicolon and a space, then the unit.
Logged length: 143.01; mm
